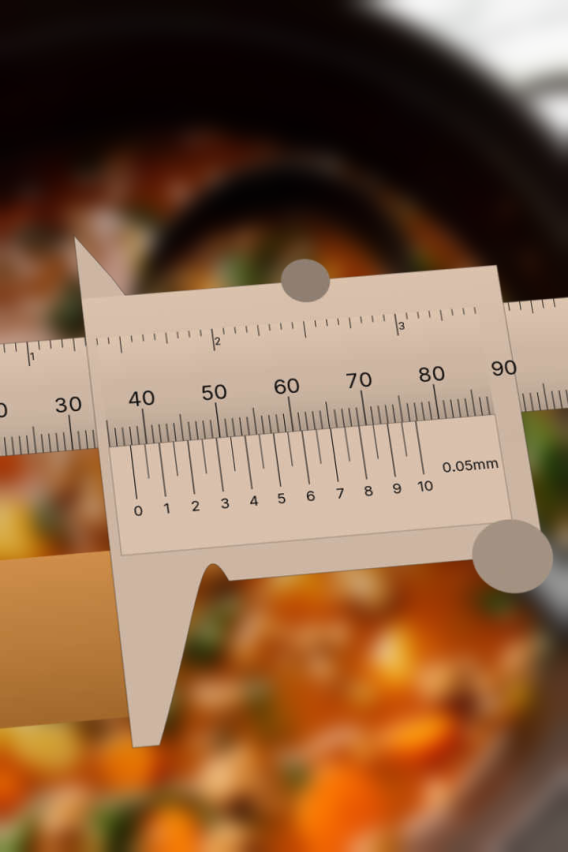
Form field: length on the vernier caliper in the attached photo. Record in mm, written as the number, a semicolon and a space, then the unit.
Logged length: 37.8; mm
